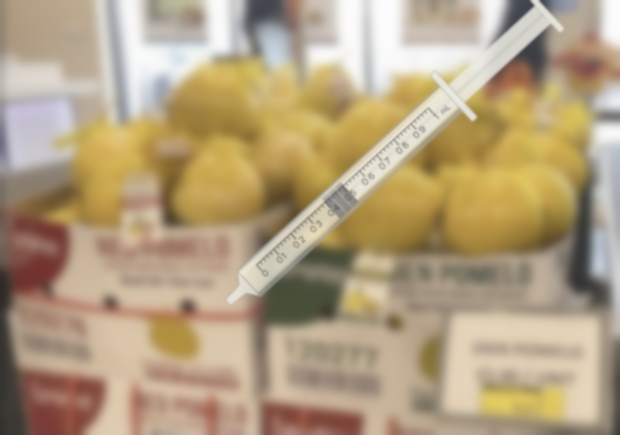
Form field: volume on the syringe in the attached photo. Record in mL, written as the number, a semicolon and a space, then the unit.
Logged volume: 0.4; mL
